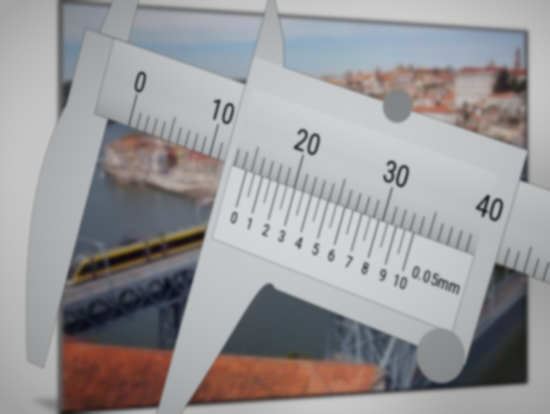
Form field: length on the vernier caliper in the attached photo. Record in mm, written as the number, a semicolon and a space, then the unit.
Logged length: 14.4; mm
